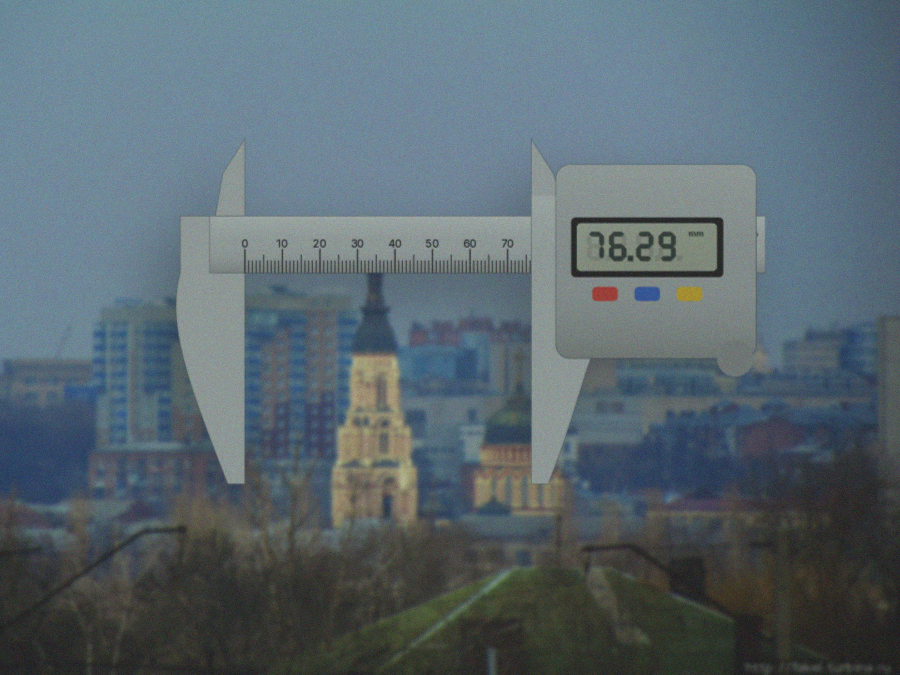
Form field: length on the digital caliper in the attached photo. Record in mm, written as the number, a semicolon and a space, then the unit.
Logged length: 76.29; mm
